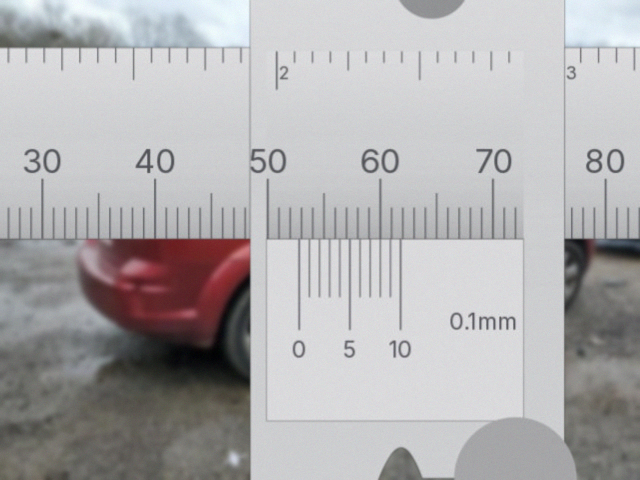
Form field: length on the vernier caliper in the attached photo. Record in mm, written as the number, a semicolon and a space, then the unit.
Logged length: 52.8; mm
